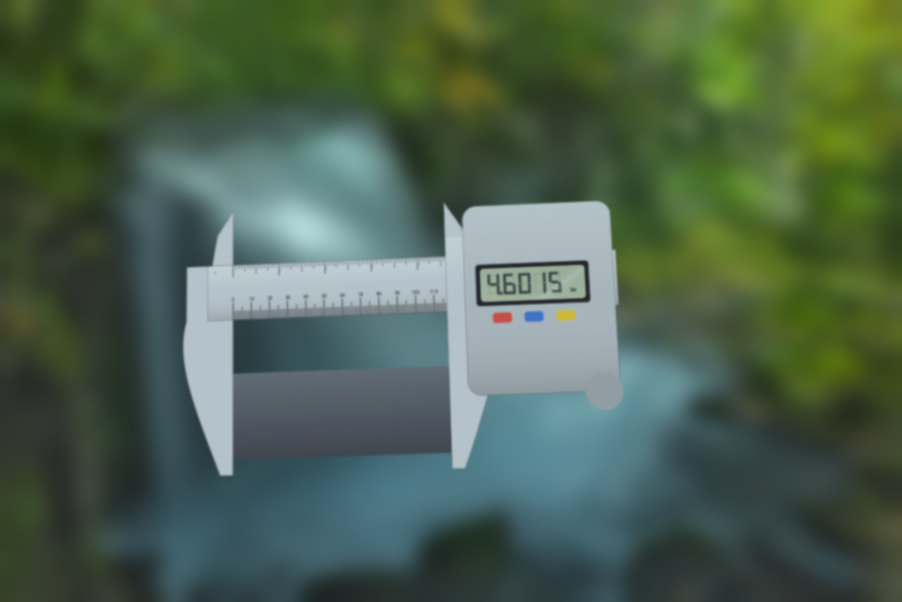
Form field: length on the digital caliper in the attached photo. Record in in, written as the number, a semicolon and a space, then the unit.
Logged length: 4.6015; in
